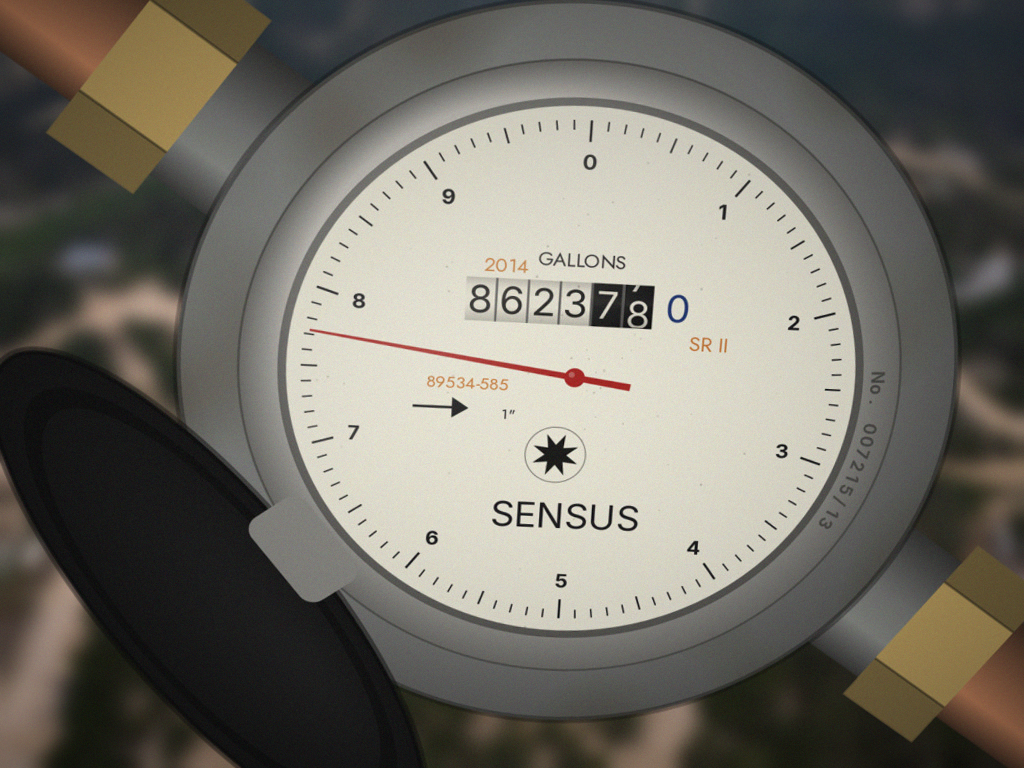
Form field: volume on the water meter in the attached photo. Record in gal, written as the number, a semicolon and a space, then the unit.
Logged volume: 8623777.7; gal
